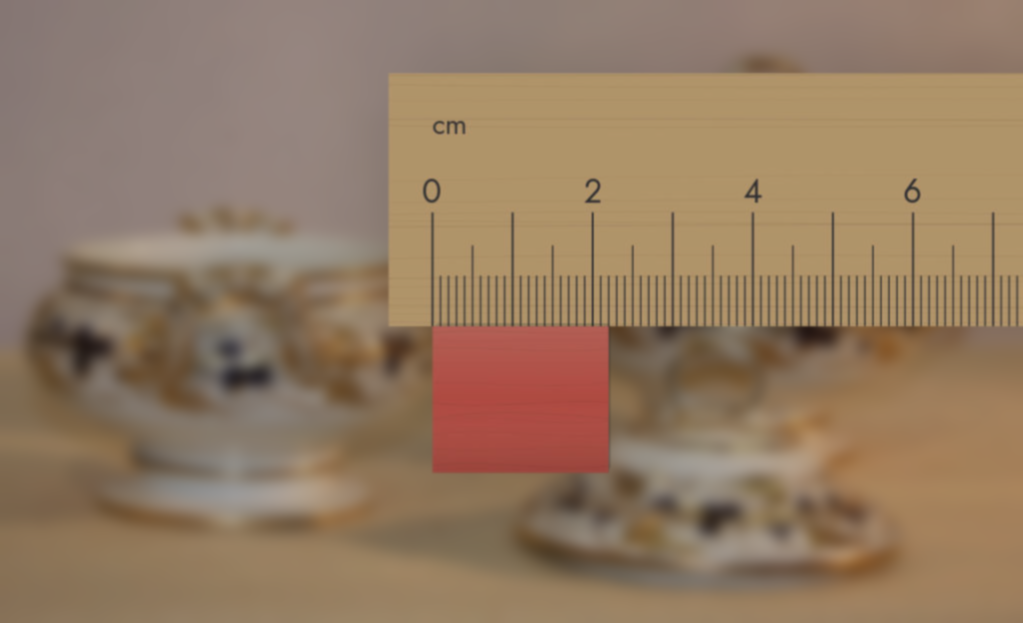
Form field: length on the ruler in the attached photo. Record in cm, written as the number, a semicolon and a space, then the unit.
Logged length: 2.2; cm
